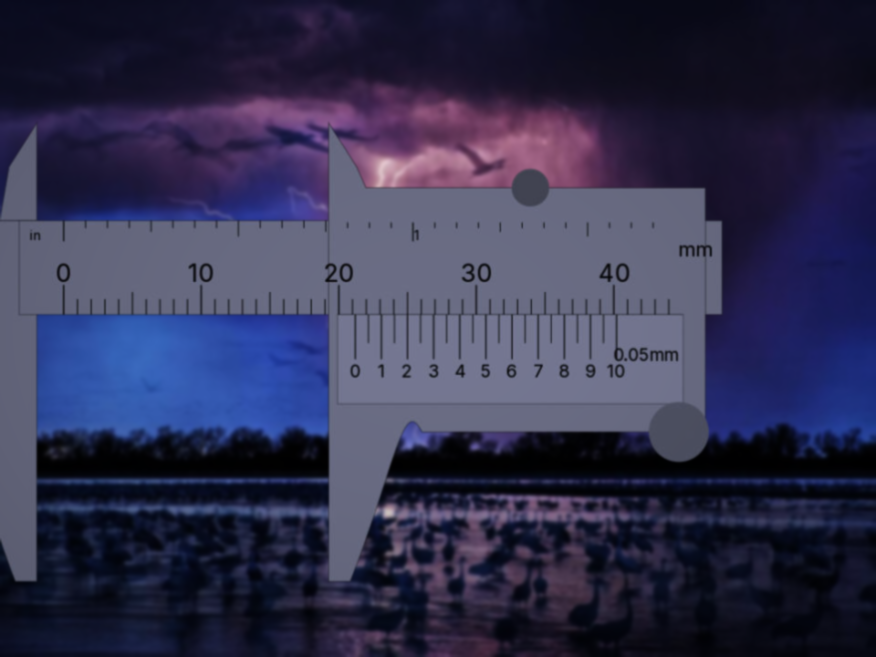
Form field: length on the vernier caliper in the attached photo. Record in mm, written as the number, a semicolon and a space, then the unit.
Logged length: 21.2; mm
